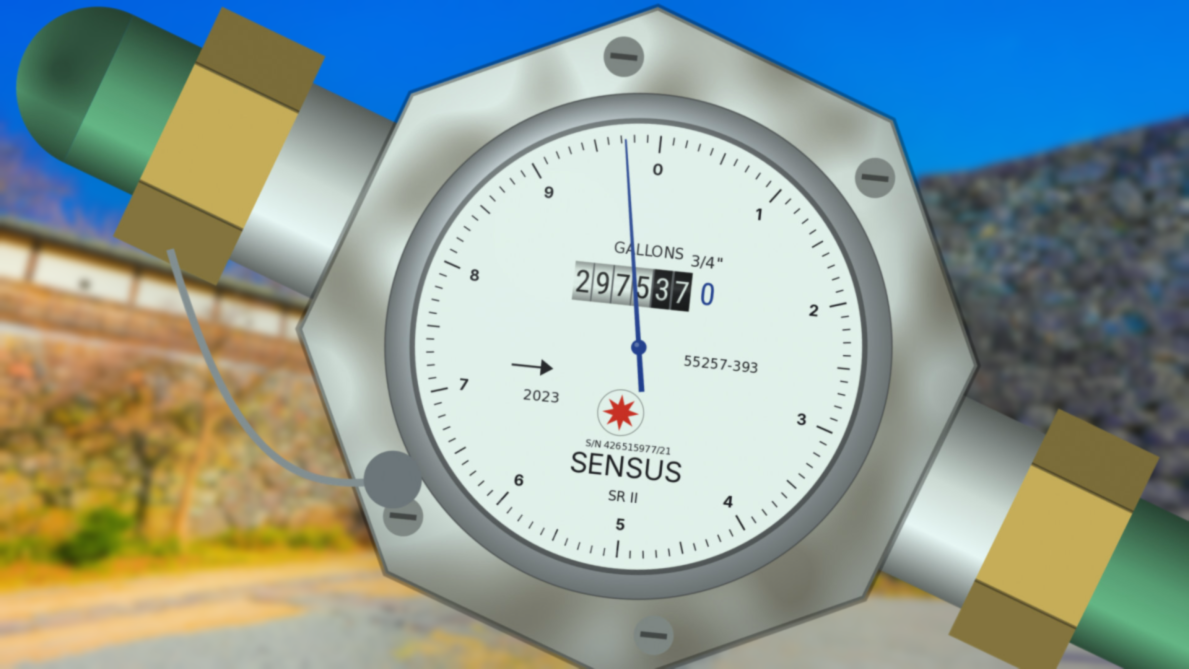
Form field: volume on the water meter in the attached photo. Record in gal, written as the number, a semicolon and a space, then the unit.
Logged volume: 2975369.7; gal
